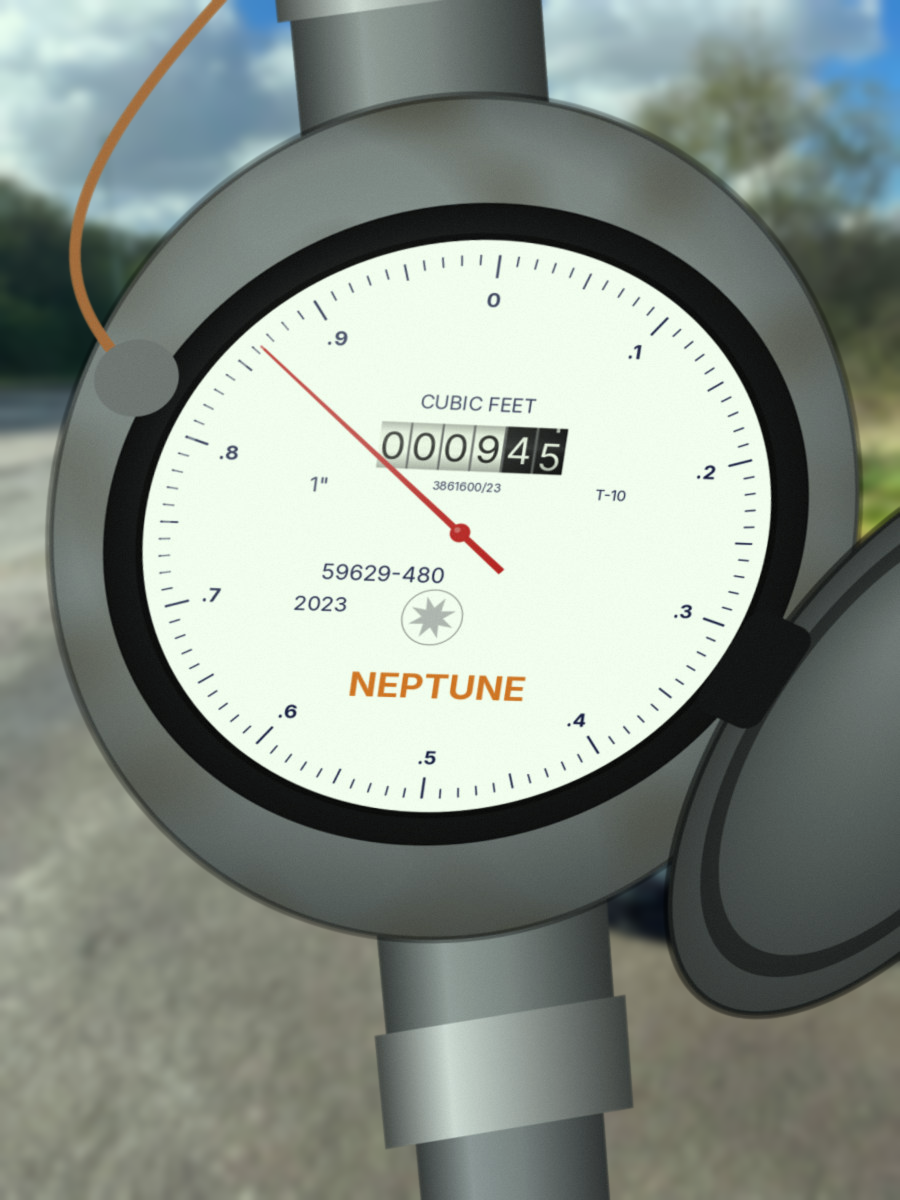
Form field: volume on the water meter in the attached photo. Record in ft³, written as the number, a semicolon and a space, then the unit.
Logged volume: 944.86; ft³
